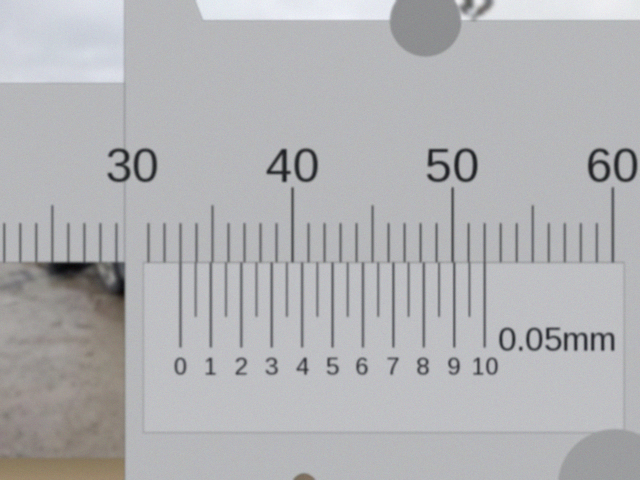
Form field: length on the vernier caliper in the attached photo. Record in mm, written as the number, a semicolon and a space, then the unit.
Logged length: 33.0; mm
